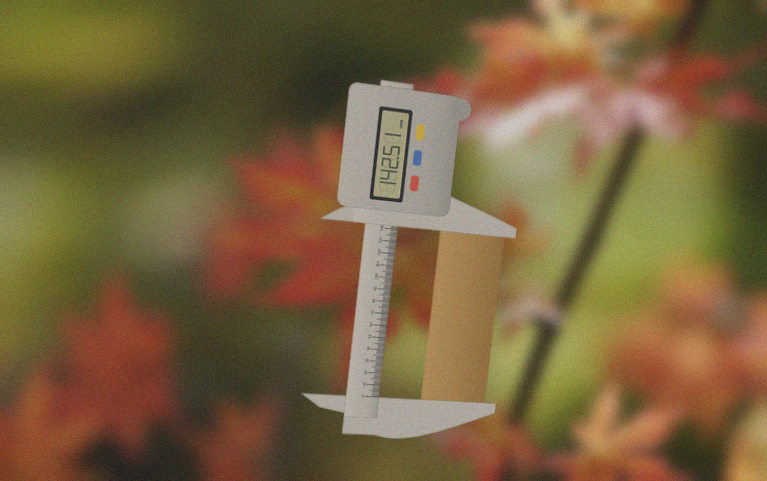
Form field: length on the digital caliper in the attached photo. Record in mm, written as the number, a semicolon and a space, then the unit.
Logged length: 142.51; mm
